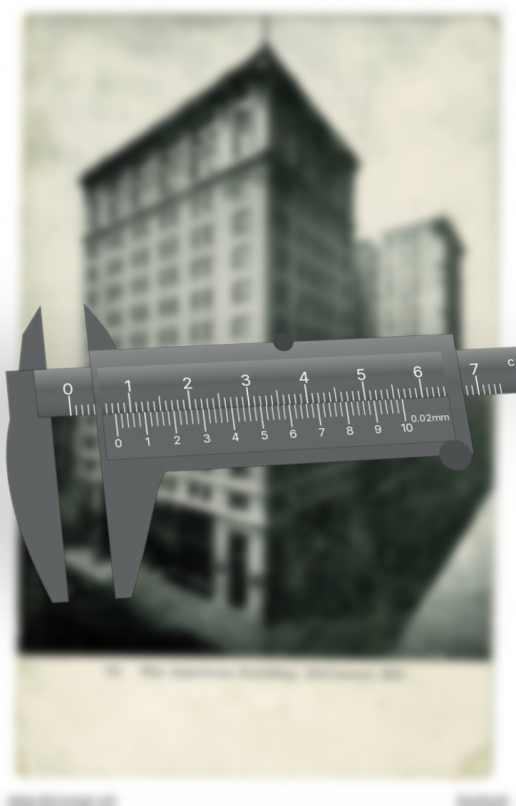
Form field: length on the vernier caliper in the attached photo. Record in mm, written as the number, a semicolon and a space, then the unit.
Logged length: 7.4; mm
